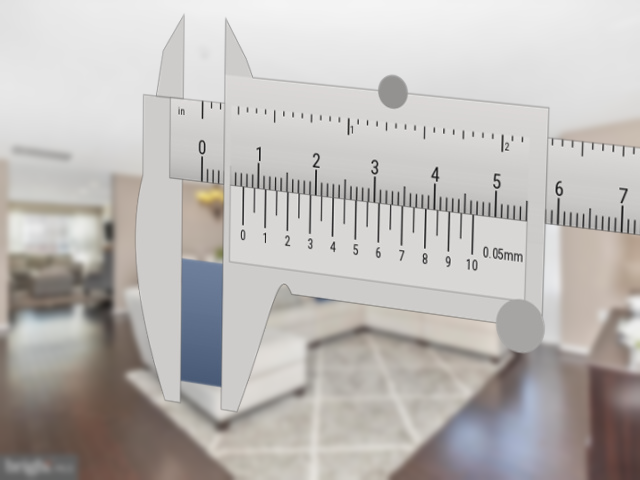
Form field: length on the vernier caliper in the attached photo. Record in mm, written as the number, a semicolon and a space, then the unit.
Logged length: 7.4; mm
